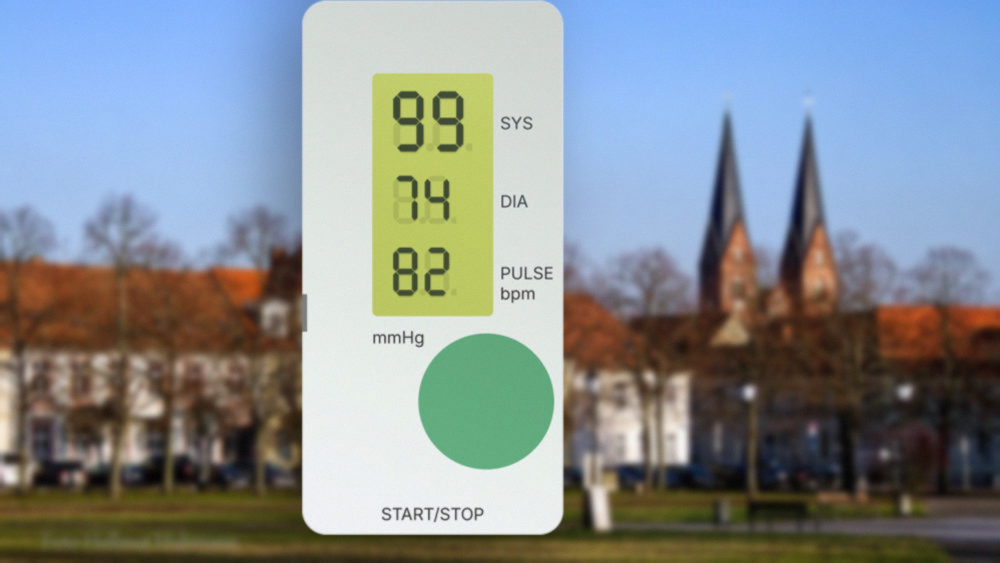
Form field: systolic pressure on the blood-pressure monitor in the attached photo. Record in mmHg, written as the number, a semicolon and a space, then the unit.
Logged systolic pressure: 99; mmHg
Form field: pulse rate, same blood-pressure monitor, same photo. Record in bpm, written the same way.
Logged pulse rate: 82; bpm
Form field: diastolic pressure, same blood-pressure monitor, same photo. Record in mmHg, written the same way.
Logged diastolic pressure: 74; mmHg
